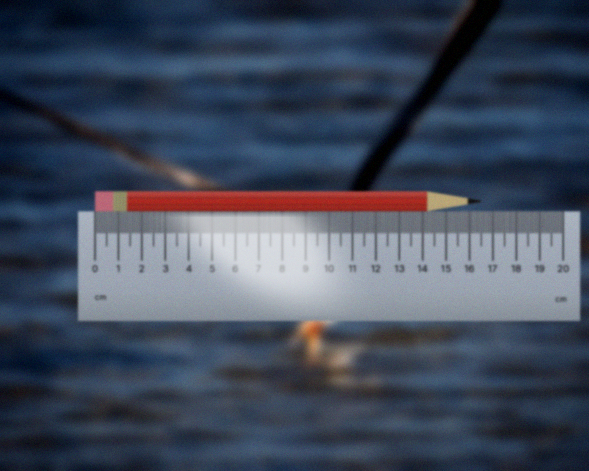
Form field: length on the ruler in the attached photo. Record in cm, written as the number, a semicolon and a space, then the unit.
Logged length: 16.5; cm
